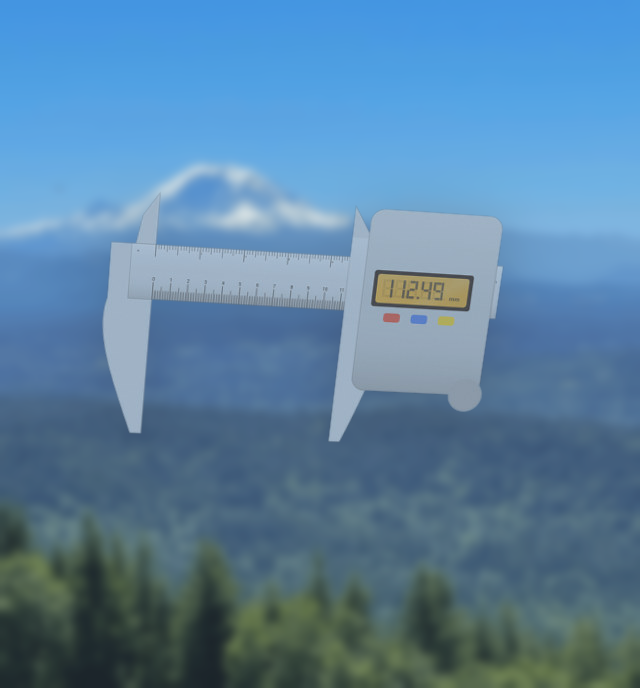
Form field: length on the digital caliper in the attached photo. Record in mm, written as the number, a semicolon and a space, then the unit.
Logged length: 112.49; mm
